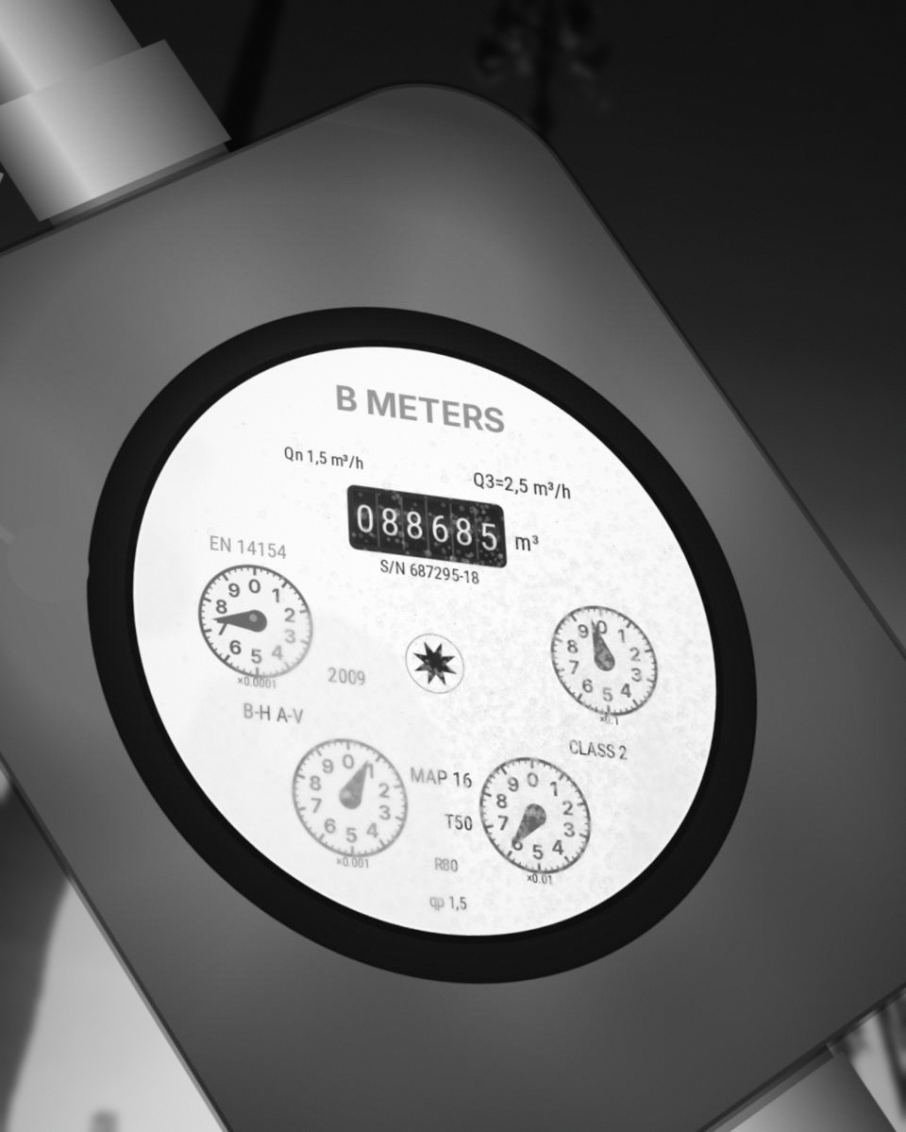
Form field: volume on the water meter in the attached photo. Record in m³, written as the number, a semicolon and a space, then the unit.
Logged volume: 88684.9607; m³
